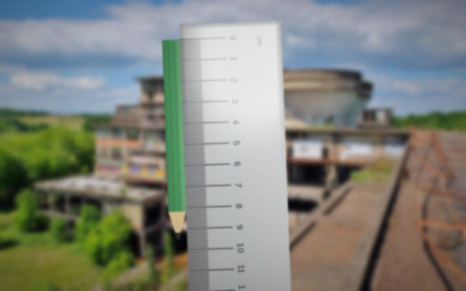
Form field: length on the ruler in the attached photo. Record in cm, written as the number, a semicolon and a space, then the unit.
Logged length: 9.5; cm
